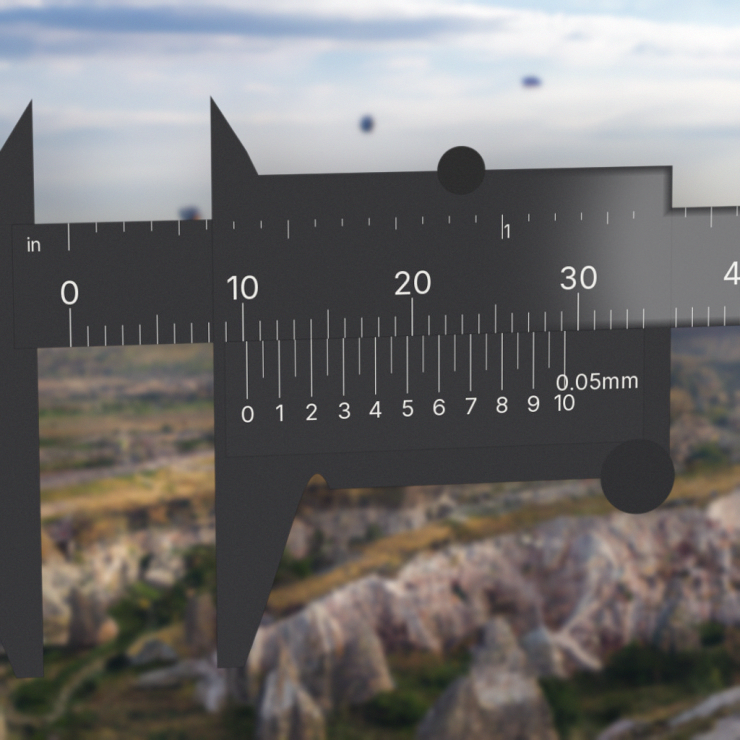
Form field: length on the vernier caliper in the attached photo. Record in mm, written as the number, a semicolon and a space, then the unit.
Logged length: 10.2; mm
